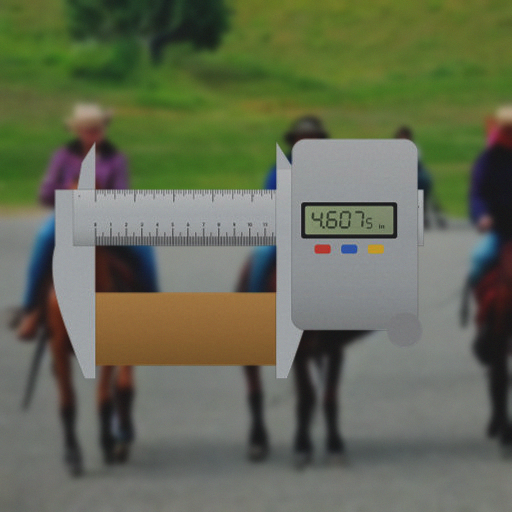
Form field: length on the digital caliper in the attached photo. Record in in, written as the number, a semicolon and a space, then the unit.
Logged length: 4.6075; in
